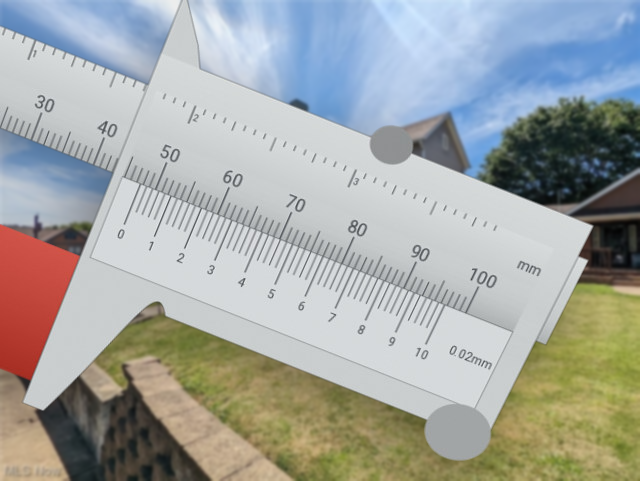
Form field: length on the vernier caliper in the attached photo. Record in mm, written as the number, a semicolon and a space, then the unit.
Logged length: 47.6; mm
